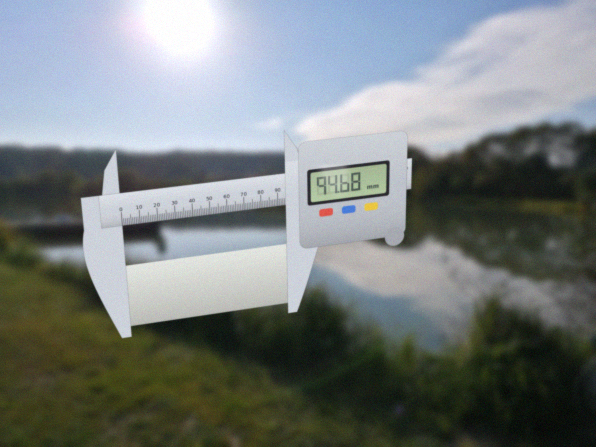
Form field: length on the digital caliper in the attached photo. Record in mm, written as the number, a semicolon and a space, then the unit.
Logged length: 94.68; mm
